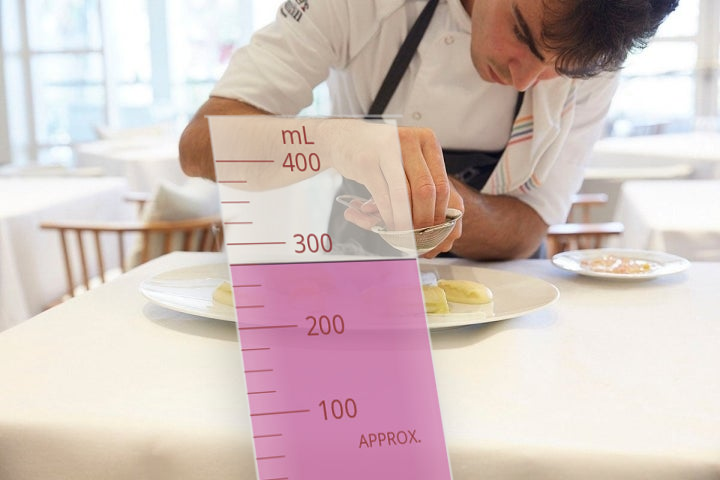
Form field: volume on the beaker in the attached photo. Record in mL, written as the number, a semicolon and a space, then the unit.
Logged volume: 275; mL
